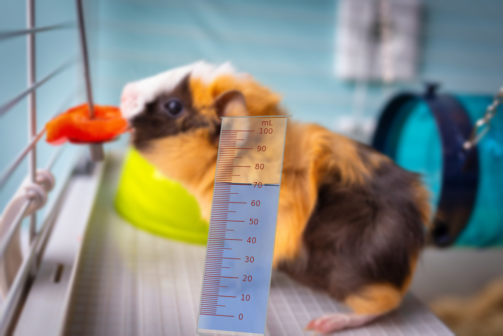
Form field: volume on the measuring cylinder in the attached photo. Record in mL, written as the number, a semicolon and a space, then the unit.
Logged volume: 70; mL
